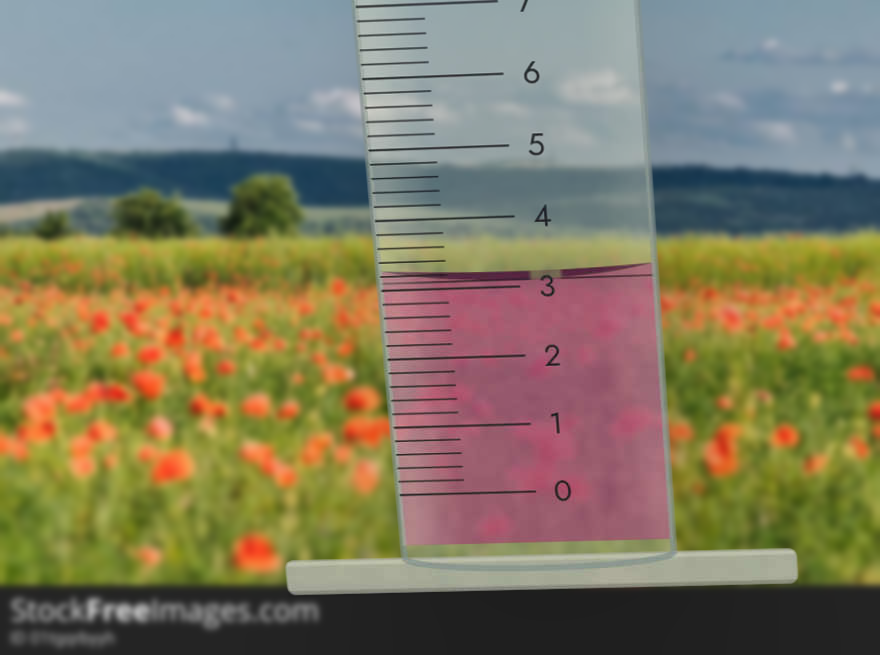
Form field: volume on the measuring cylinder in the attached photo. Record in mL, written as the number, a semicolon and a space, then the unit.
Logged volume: 3.1; mL
